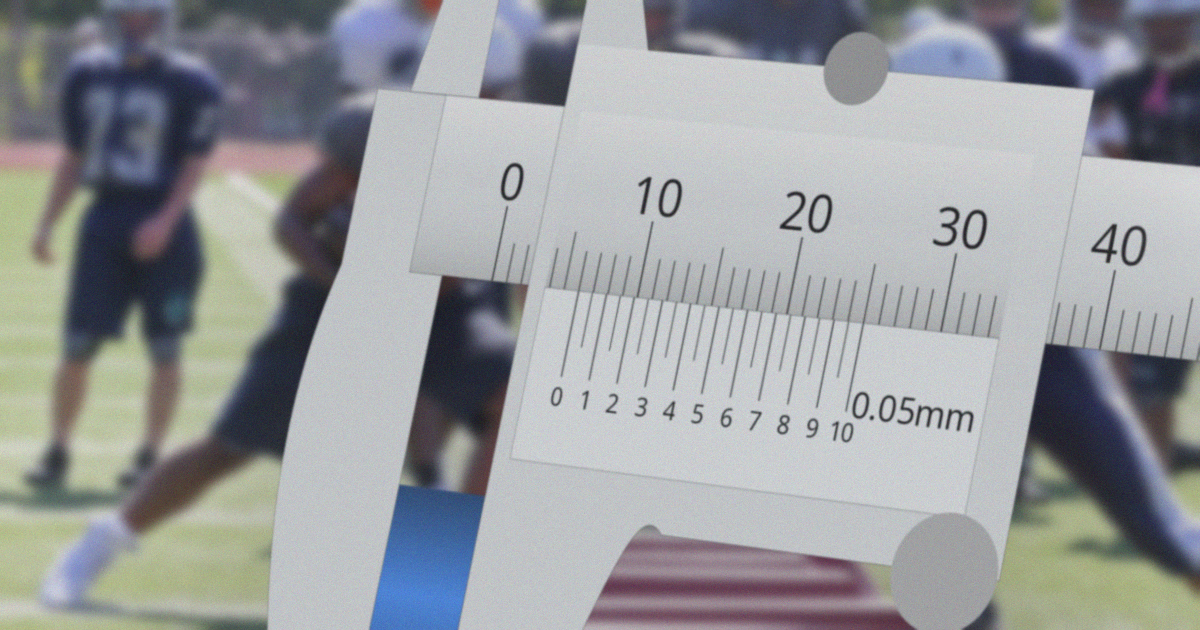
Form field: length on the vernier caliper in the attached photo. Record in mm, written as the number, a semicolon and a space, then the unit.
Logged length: 6.0; mm
